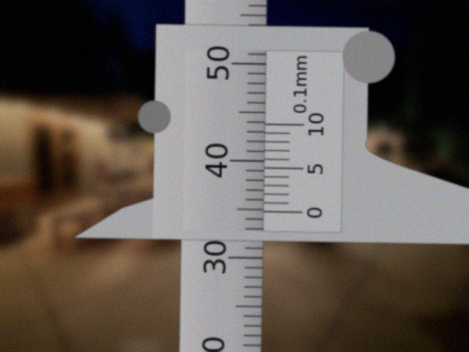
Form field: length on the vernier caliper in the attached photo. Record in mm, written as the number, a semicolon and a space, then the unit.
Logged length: 34.8; mm
